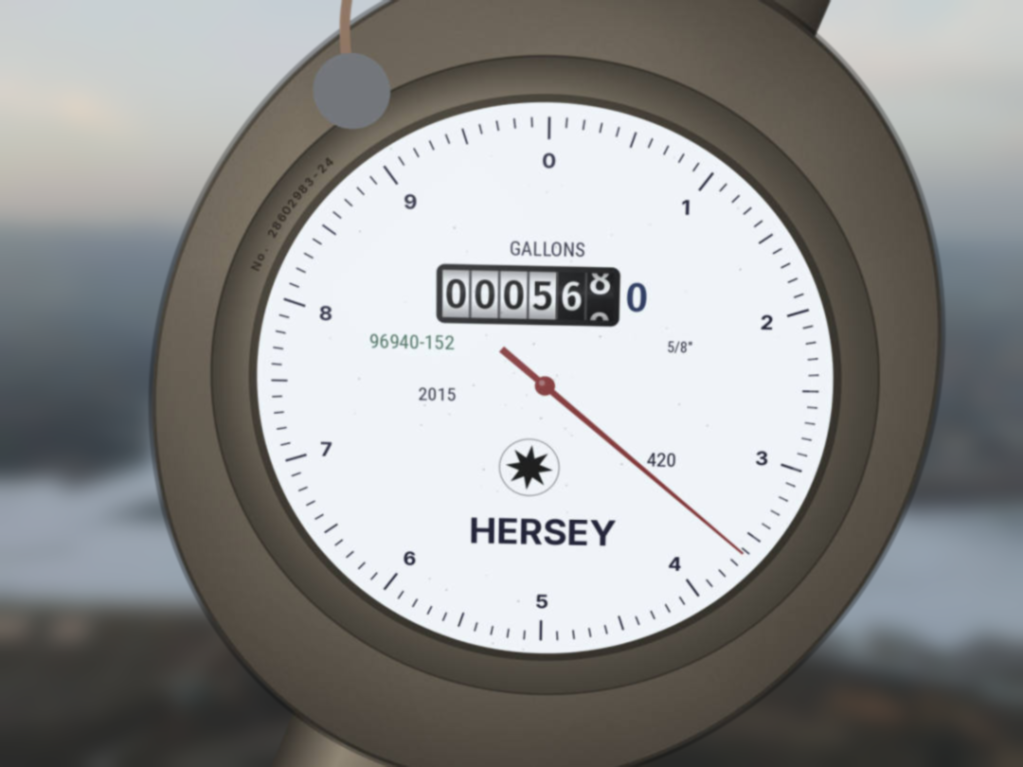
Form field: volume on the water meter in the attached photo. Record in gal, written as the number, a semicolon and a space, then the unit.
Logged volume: 5683.6; gal
